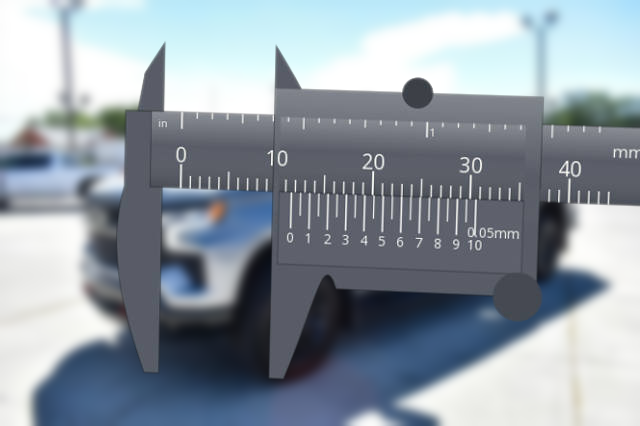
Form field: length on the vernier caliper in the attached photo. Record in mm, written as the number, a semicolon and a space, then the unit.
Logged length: 11.6; mm
